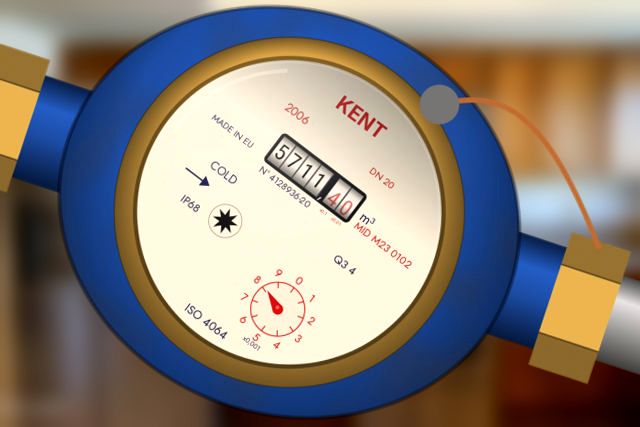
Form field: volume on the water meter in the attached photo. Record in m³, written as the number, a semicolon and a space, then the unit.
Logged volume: 5711.398; m³
